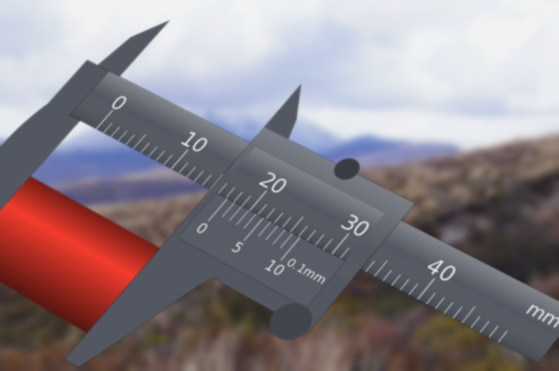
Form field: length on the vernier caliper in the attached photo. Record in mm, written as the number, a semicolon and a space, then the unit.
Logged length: 17.2; mm
